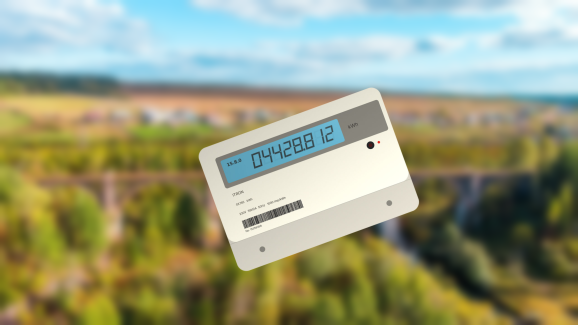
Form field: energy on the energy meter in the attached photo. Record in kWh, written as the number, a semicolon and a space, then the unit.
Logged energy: 4428.812; kWh
